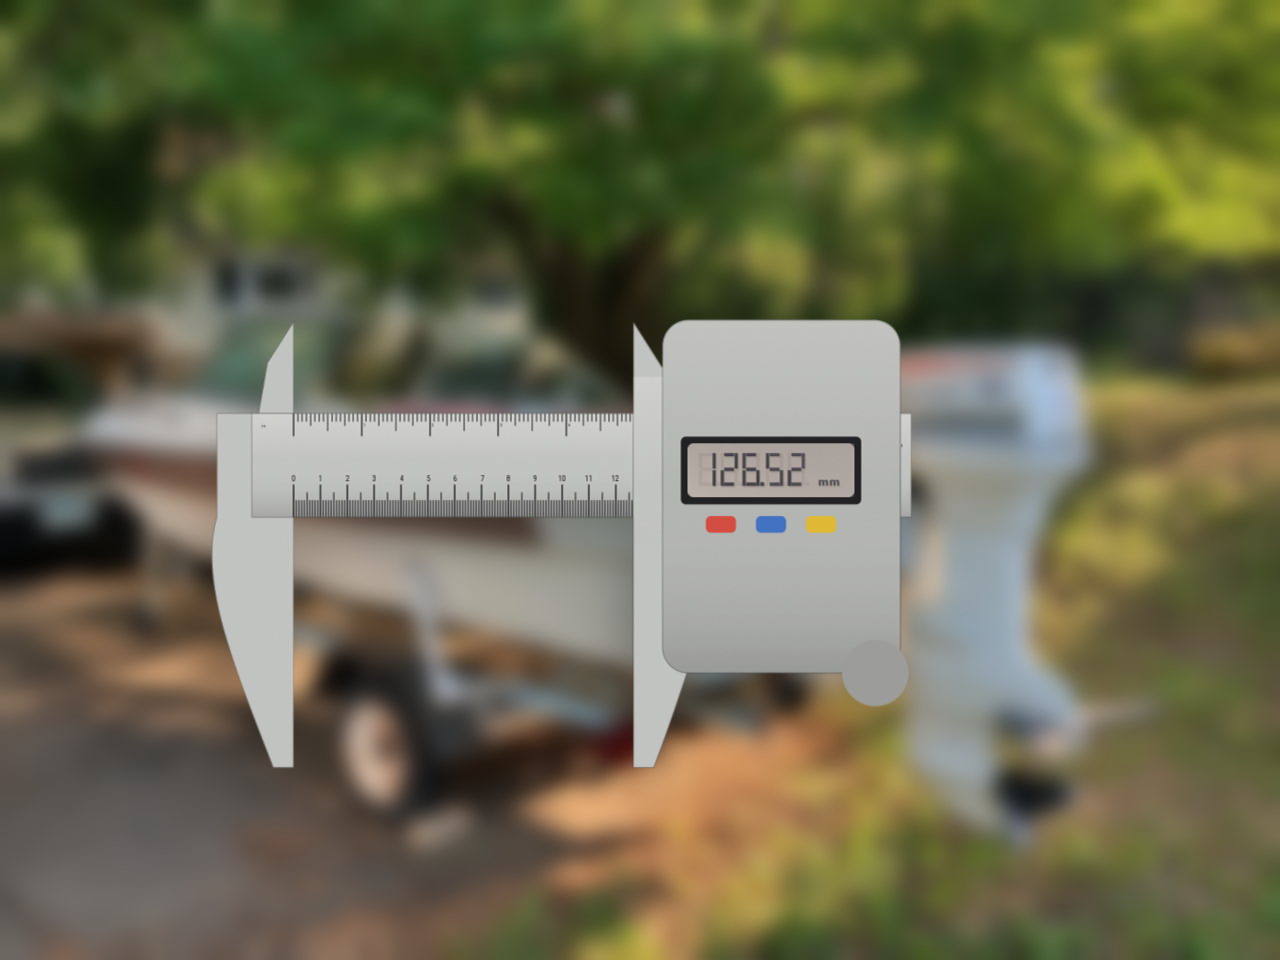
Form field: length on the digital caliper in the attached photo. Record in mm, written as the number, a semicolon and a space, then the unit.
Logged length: 126.52; mm
